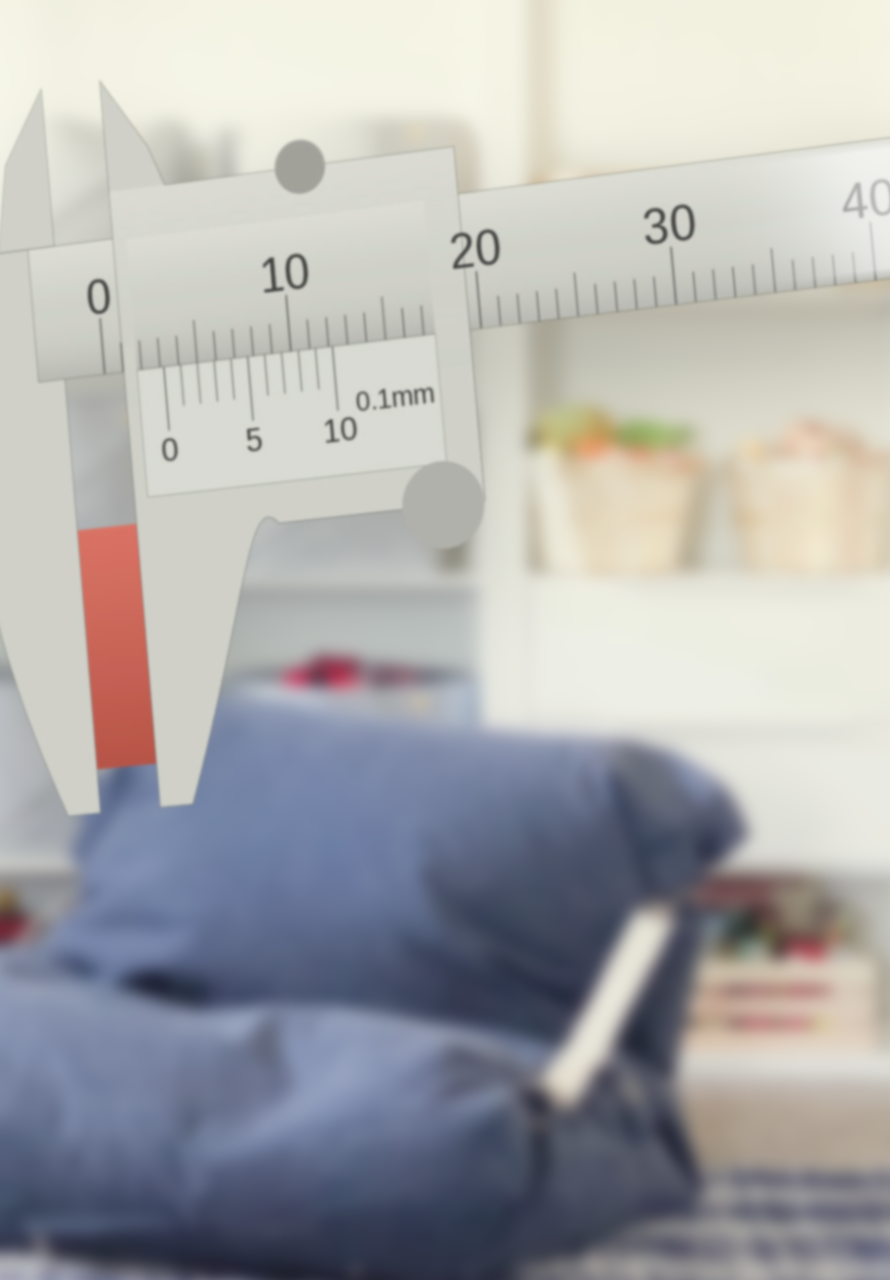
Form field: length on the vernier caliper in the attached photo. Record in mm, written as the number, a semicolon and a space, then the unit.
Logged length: 3.2; mm
